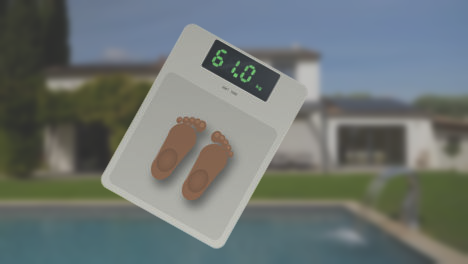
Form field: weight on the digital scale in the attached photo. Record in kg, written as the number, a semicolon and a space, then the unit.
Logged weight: 61.0; kg
